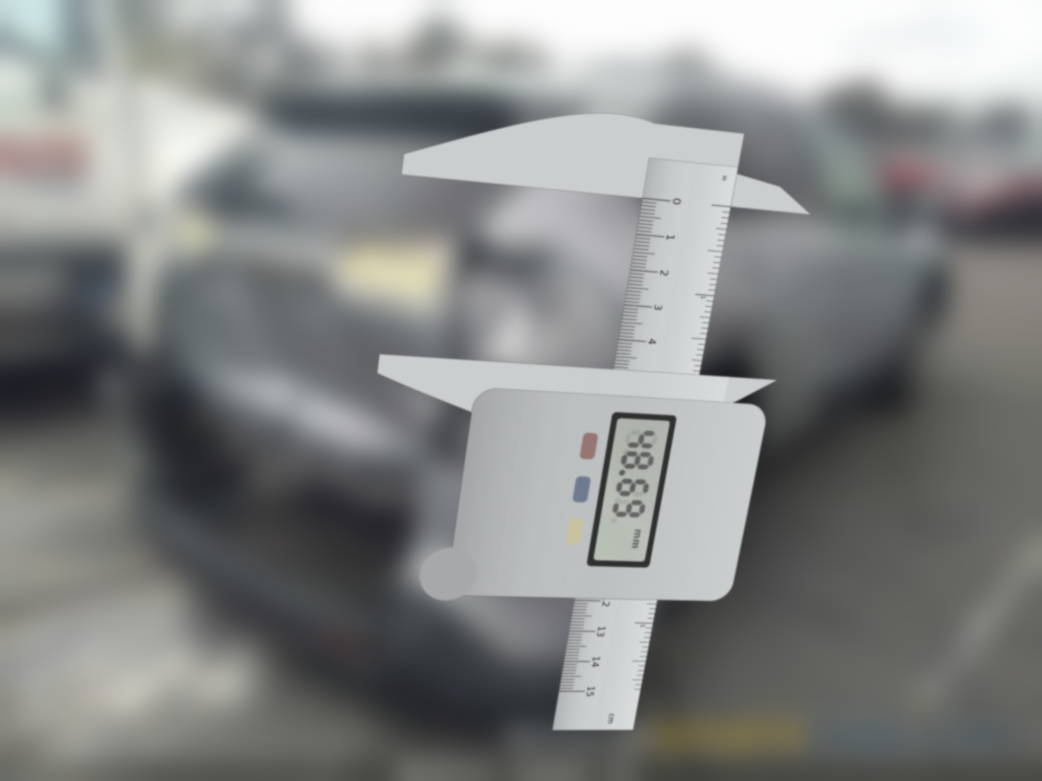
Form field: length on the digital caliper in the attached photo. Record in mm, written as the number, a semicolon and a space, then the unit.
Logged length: 48.69; mm
